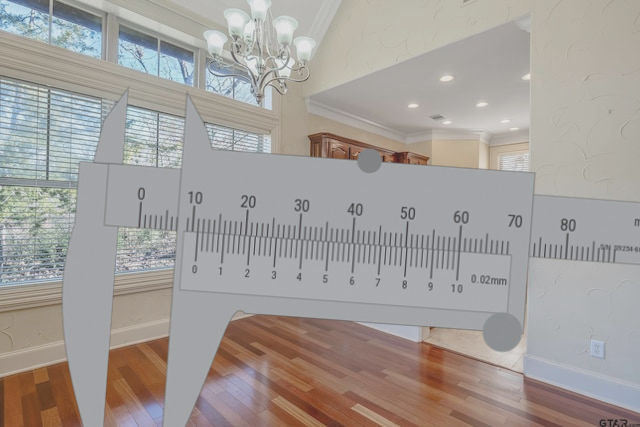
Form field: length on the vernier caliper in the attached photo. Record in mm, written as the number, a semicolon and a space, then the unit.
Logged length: 11.0; mm
